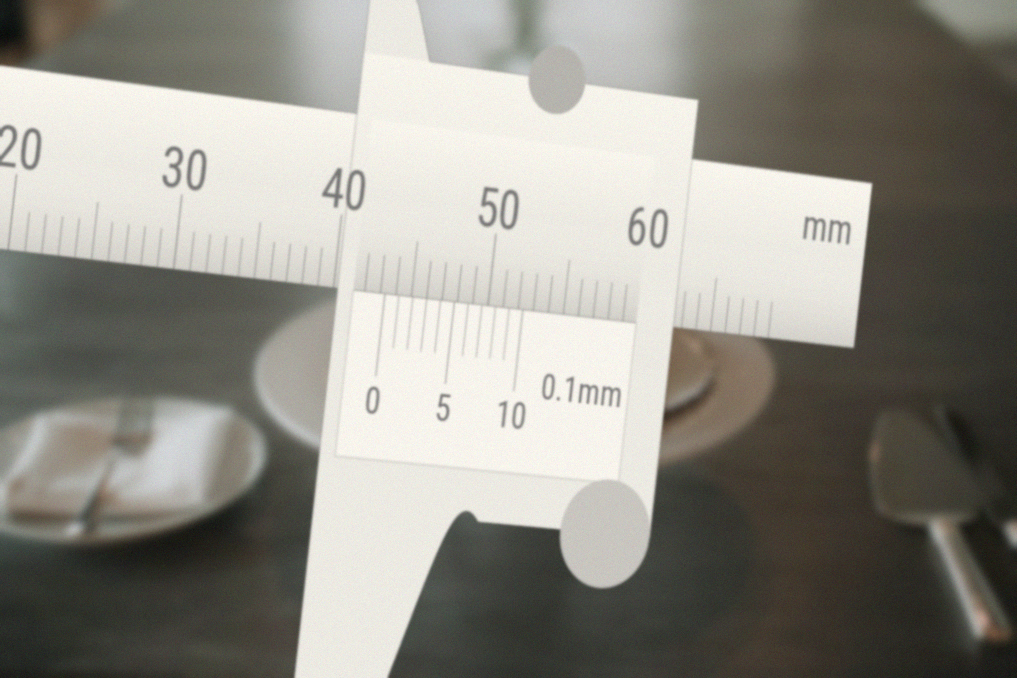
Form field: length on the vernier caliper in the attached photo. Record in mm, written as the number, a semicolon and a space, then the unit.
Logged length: 43.3; mm
